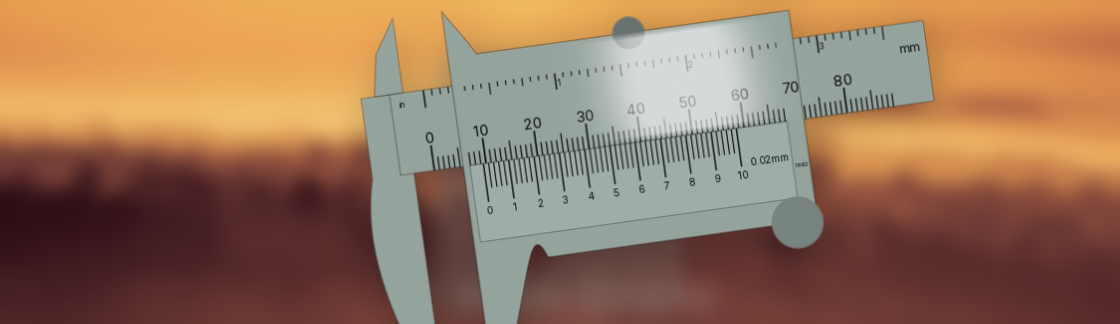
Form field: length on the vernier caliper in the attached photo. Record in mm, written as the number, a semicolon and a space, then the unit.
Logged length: 9.5; mm
